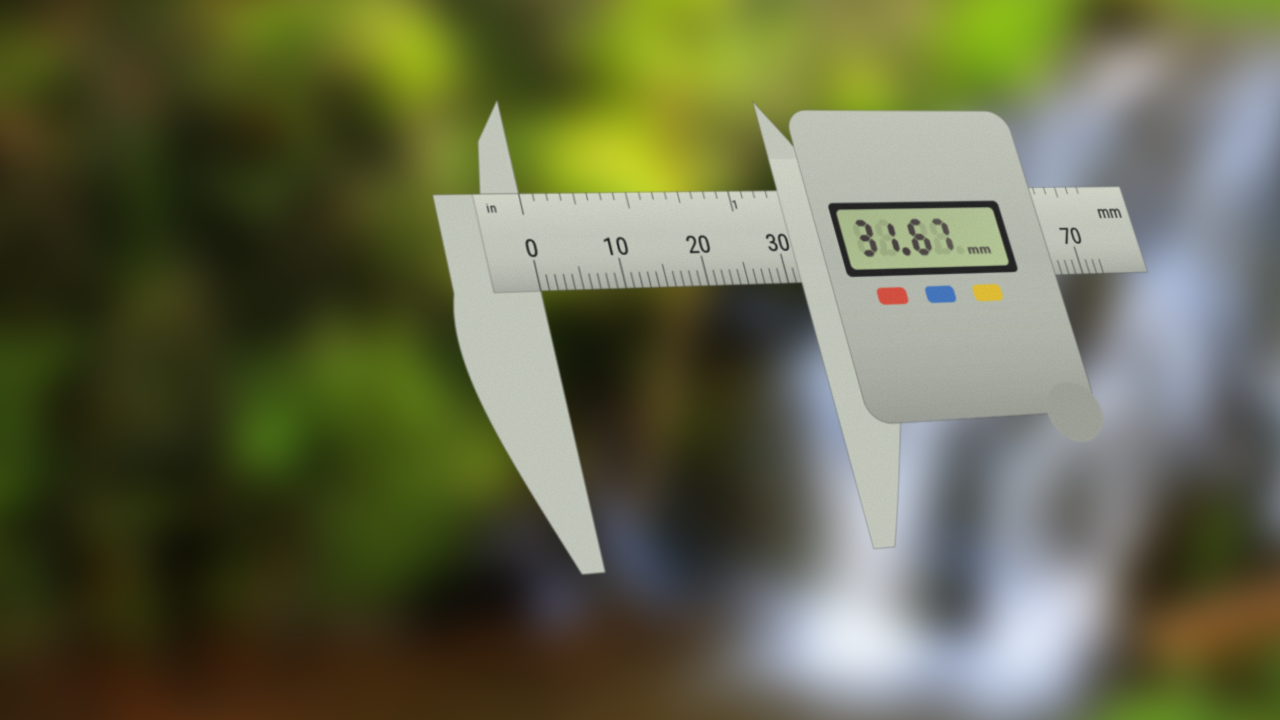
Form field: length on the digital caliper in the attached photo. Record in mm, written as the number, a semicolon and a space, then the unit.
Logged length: 31.67; mm
